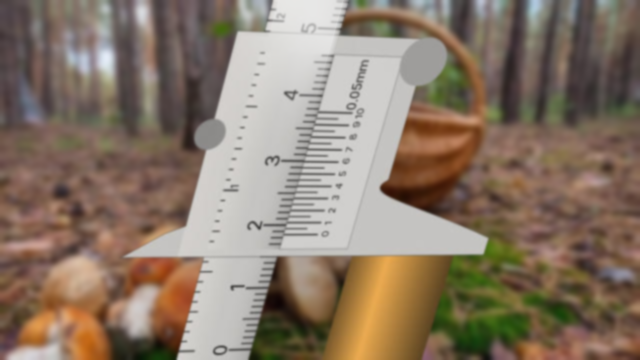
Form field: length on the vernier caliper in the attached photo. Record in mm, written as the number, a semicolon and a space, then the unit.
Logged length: 18.5; mm
